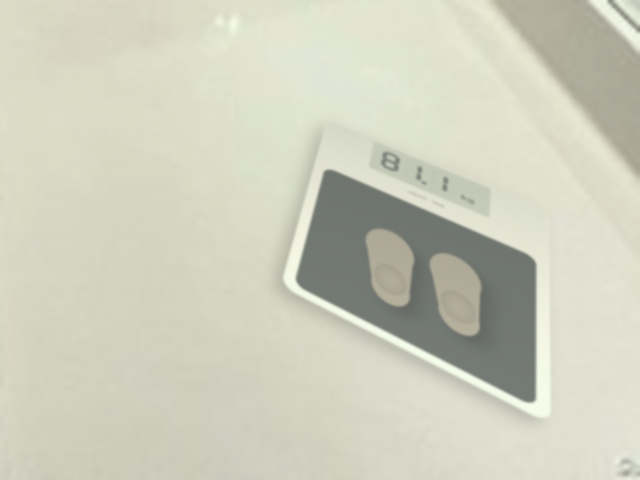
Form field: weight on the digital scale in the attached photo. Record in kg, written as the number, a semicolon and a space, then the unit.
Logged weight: 81.1; kg
